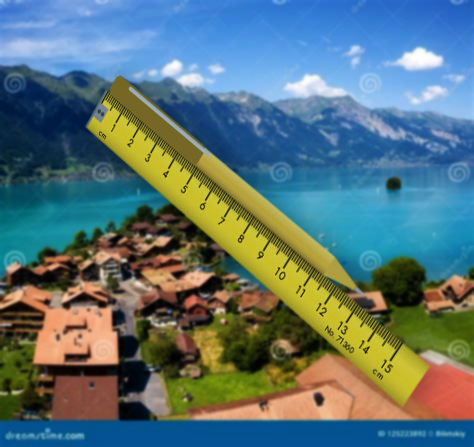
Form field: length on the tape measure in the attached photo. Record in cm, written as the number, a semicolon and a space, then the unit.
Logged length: 13; cm
